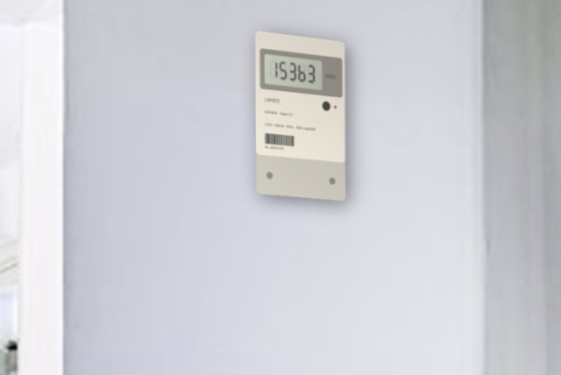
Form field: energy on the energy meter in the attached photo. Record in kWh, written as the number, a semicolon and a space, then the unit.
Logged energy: 15363; kWh
